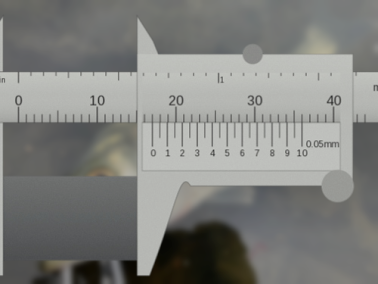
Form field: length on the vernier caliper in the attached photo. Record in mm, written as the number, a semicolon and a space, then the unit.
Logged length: 17.0; mm
